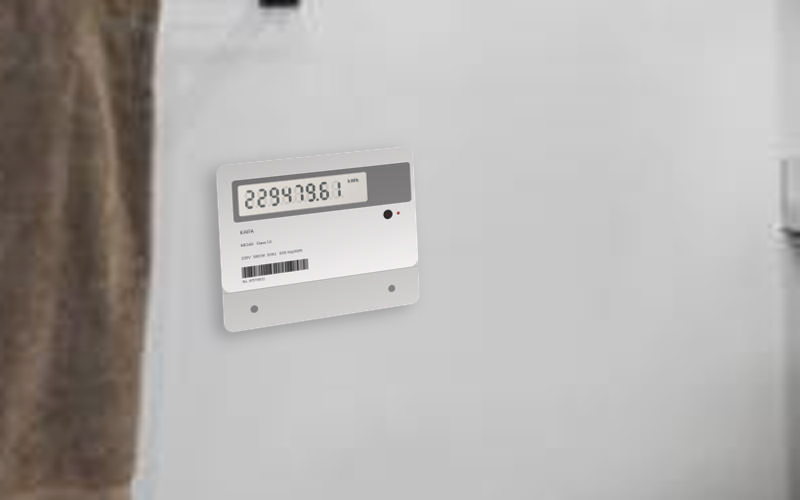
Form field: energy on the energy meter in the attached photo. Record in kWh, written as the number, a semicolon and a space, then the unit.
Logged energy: 229479.61; kWh
